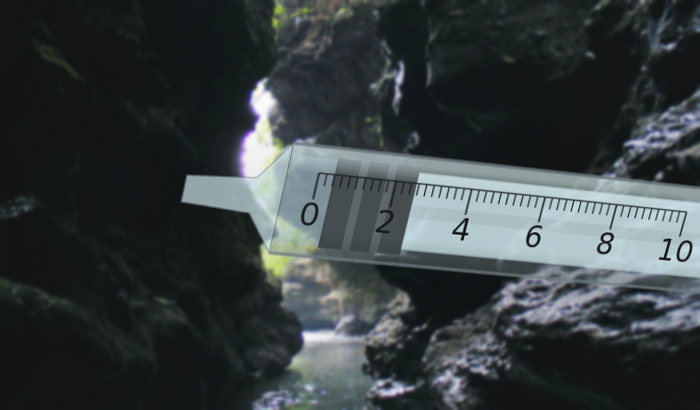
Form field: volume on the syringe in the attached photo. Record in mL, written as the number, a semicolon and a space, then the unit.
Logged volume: 0.4; mL
